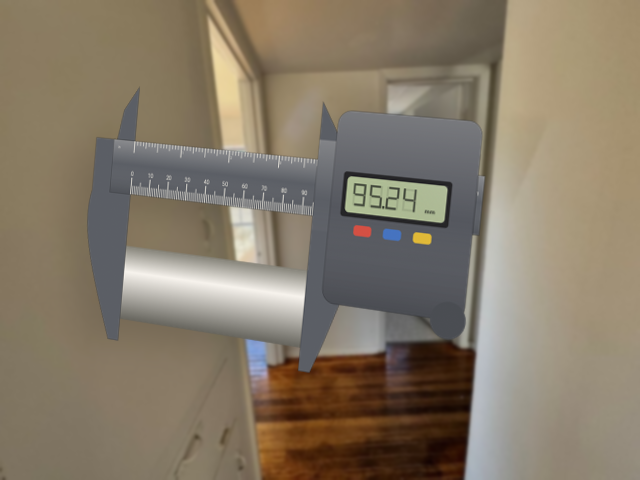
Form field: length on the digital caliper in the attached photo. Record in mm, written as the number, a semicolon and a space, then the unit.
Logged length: 95.24; mm
